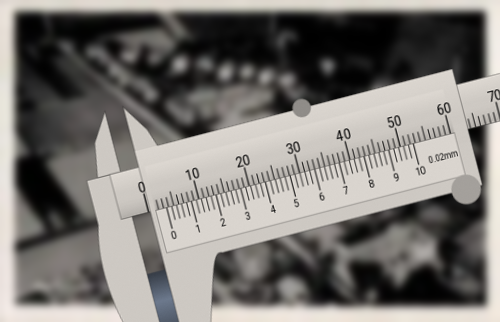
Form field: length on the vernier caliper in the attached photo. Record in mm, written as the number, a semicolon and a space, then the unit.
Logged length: 3.6; mm
